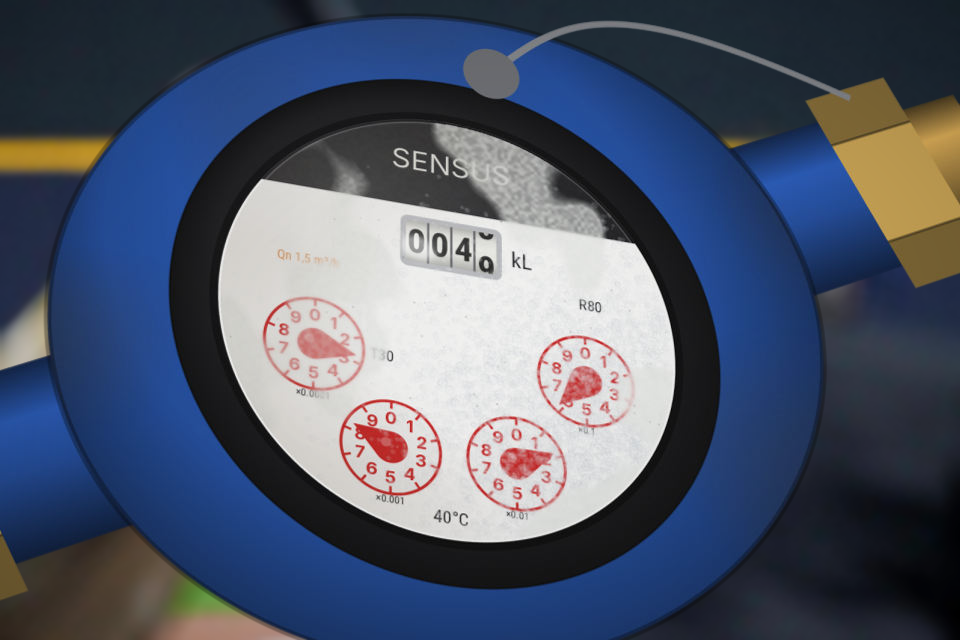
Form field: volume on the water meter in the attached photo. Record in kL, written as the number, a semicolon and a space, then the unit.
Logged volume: 48.6182; kL
